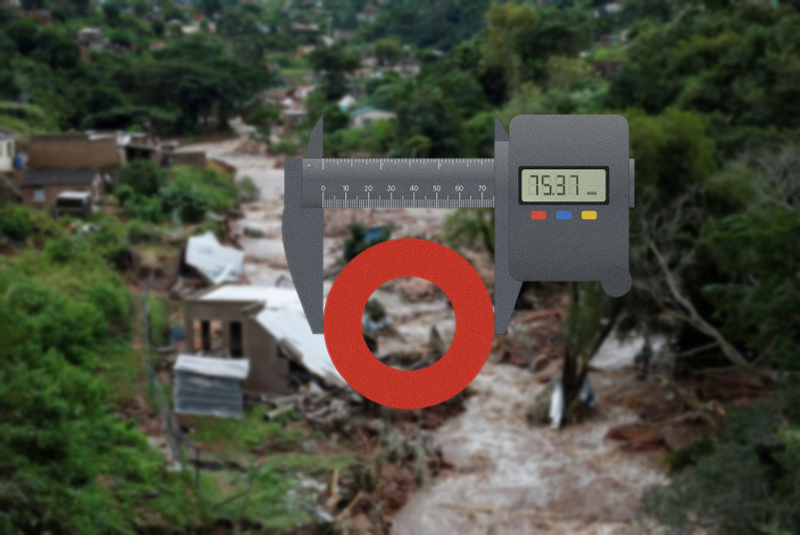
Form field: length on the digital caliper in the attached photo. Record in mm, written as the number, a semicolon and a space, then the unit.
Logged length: 75.37; mm
